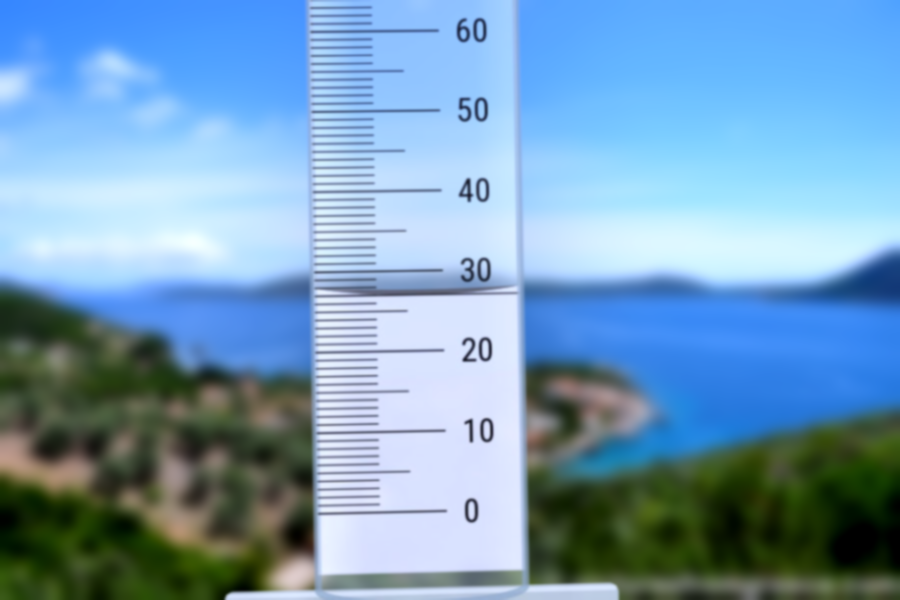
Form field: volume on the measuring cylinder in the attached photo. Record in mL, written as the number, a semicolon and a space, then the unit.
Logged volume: 27; mL
